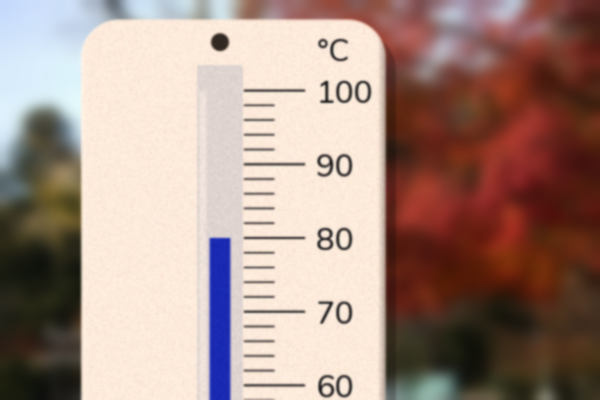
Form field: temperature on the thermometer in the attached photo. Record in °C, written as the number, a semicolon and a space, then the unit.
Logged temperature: 80; °C
